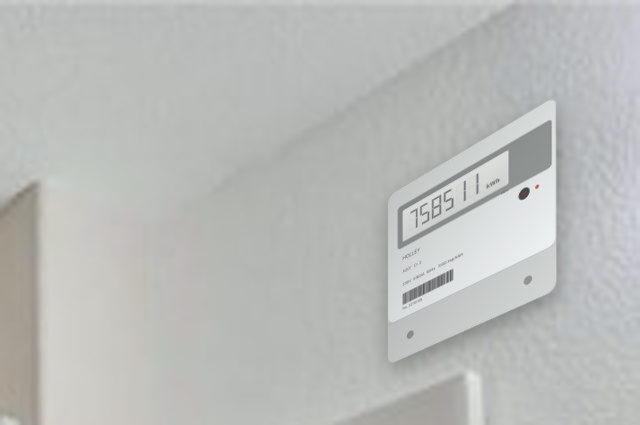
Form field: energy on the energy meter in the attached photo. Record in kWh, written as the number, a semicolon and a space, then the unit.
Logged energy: 758511; kWh
